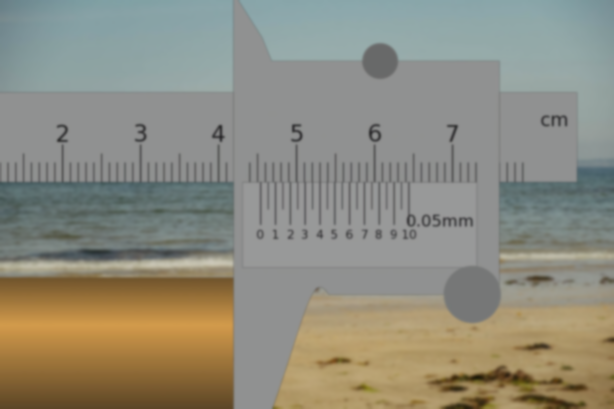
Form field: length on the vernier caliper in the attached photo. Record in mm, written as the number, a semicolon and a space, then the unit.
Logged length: 45.4; mm
